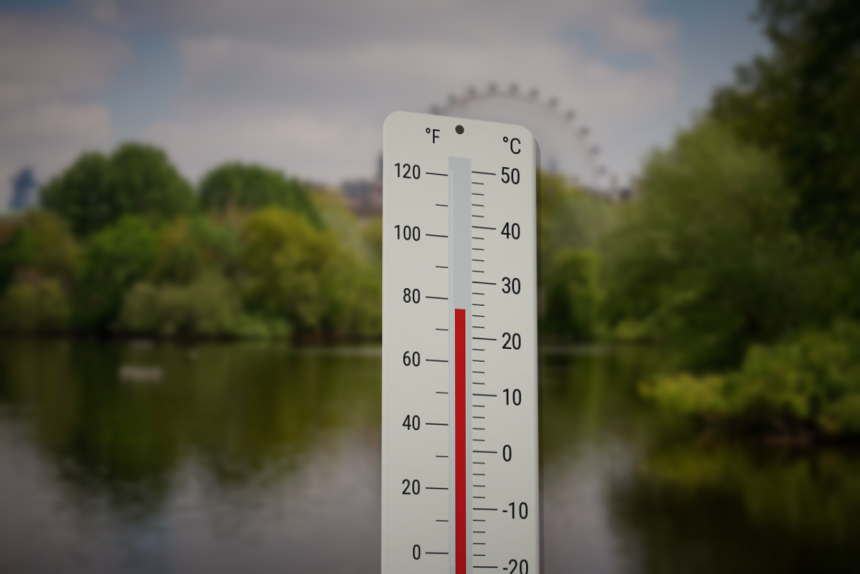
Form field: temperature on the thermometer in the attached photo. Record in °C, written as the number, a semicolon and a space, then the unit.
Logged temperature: 25; °C
